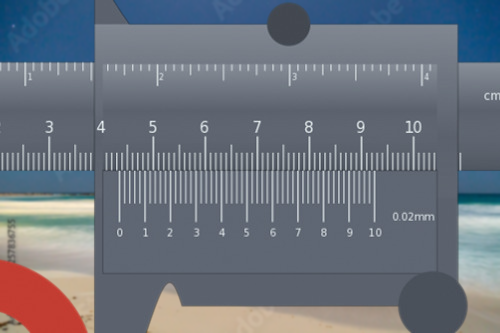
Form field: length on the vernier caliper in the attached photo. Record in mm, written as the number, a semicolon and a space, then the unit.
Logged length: 43.5; mm
